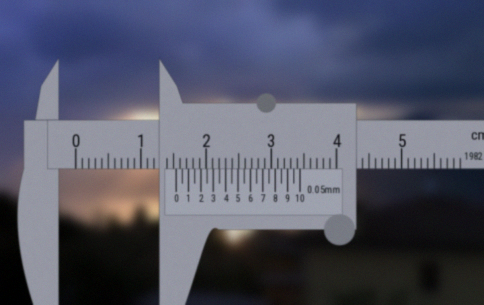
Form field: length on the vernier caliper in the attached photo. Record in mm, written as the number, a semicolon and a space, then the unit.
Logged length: 15.4; mm
